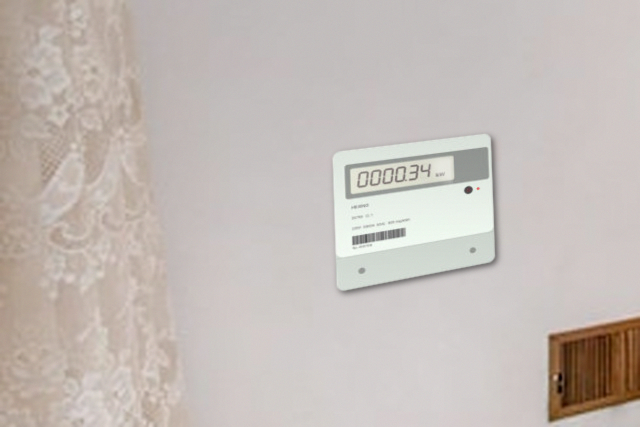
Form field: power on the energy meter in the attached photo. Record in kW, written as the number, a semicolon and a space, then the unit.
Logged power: 0.34; kW
